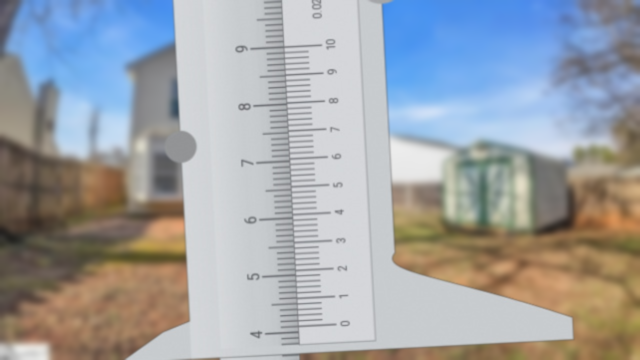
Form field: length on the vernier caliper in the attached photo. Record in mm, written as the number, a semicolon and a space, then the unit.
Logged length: 41.0; mm
